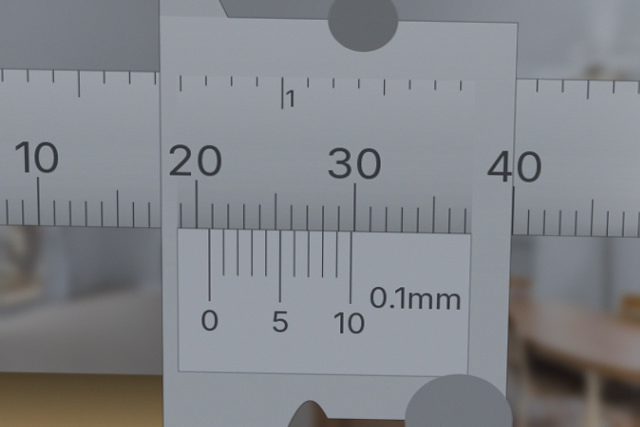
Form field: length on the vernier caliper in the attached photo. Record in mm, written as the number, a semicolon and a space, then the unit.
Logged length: 20.8; mm
